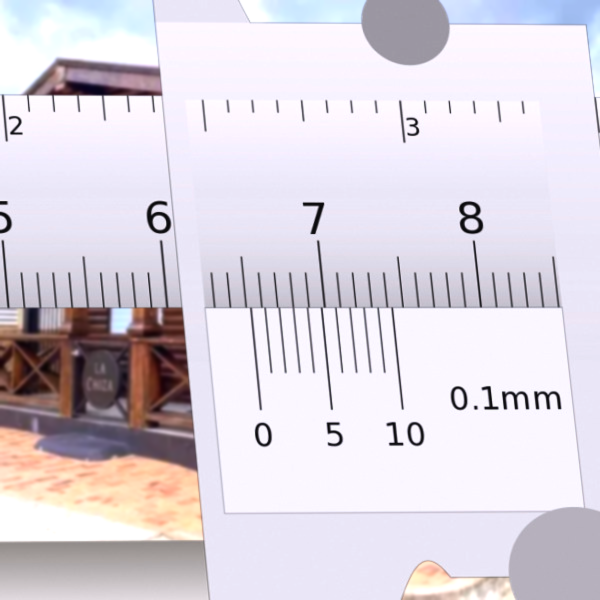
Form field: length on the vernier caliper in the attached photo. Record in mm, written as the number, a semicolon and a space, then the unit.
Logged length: 65.3; mm
